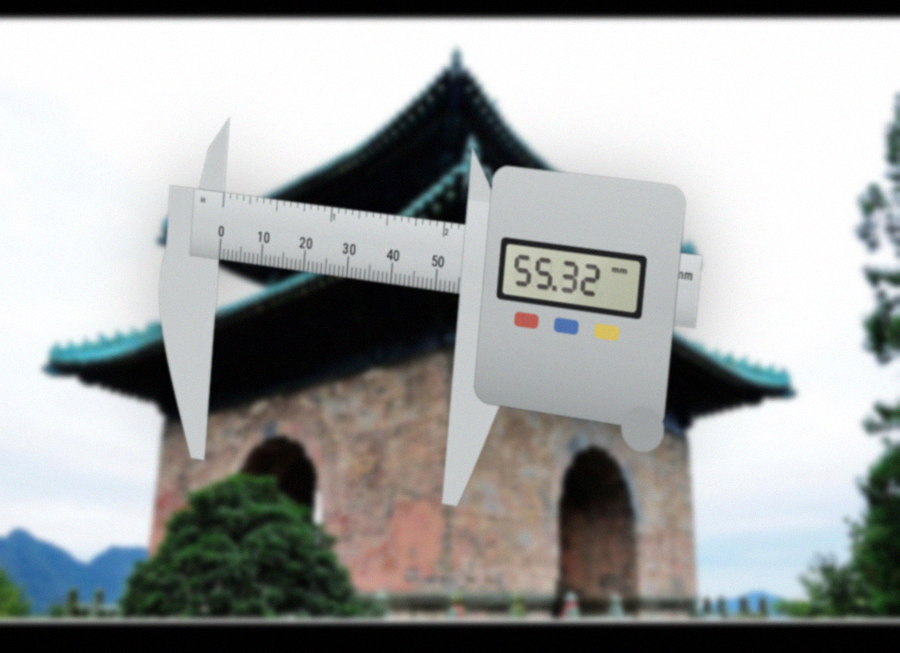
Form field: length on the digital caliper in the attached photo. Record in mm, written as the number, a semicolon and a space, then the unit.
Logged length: 55.32; mm
